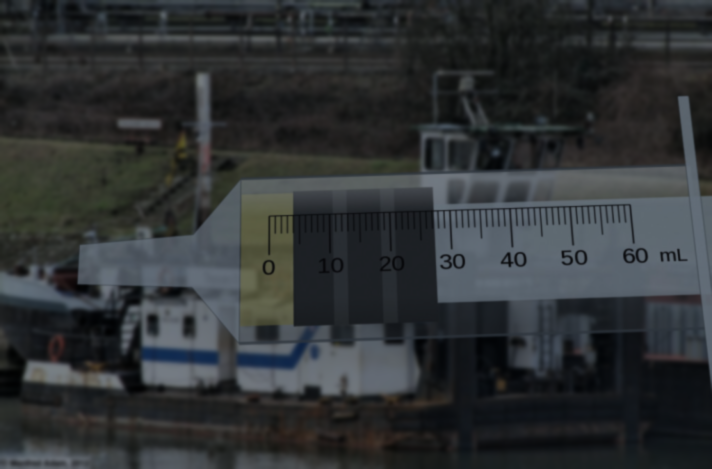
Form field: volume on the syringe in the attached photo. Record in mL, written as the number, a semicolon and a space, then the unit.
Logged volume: 4; mL
